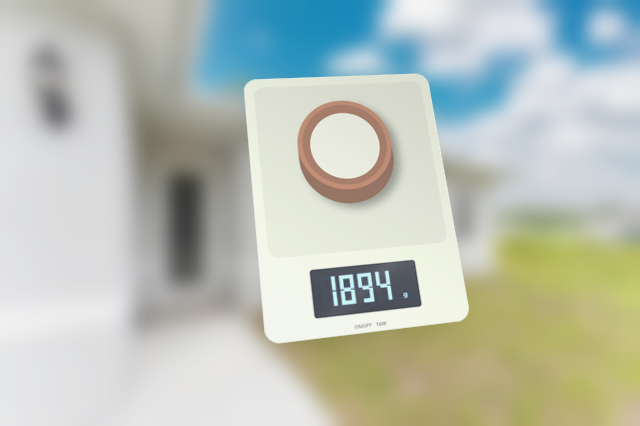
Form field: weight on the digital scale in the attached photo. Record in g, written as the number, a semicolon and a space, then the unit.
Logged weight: 1894; g
